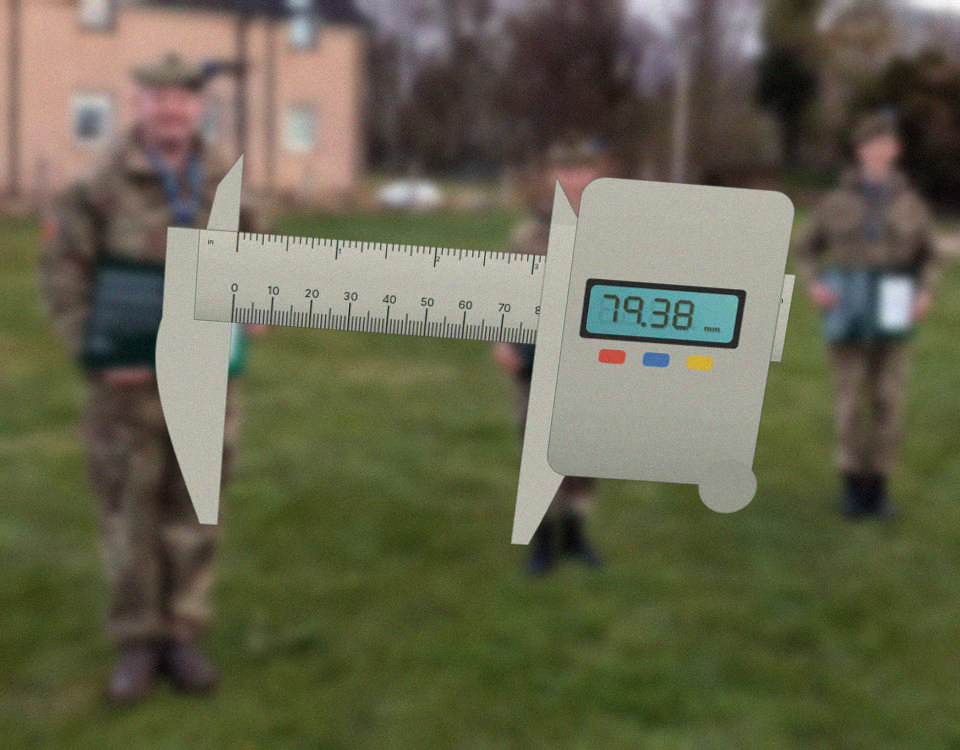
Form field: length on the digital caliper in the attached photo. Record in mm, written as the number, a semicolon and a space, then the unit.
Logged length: 79.38; mm
